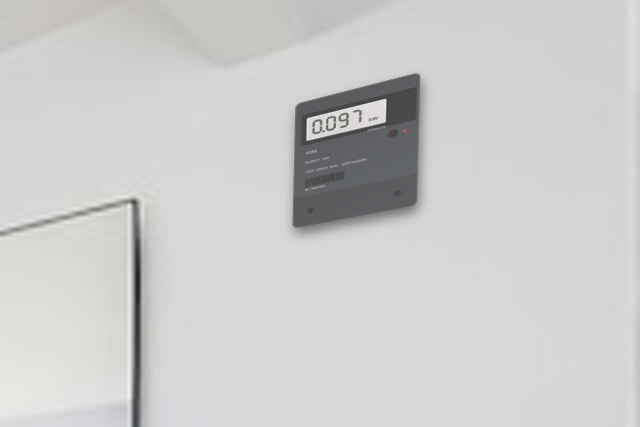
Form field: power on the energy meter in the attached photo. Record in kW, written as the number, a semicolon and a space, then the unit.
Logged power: 0.097; kW
